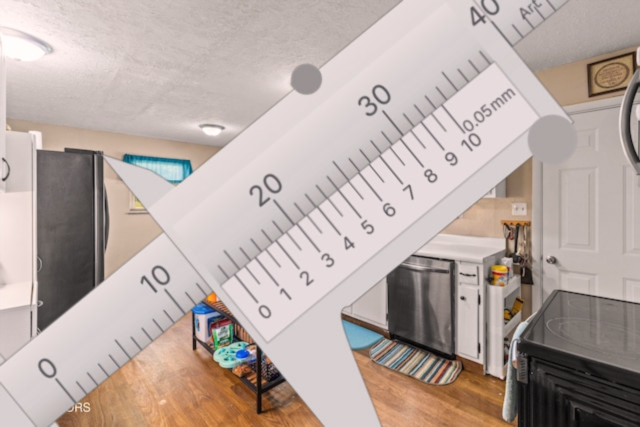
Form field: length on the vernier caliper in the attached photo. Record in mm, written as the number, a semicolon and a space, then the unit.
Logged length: 14.5; mm
